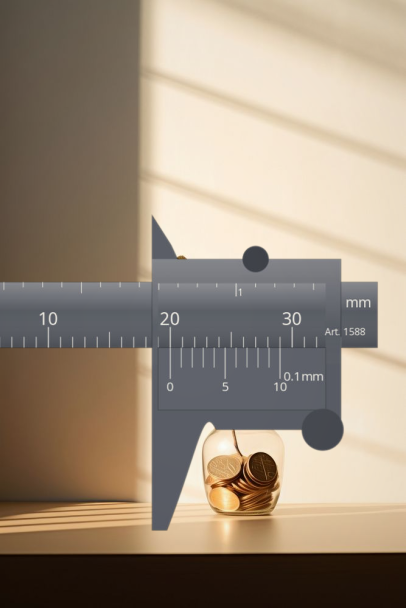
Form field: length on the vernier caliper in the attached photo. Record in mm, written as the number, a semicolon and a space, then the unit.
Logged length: 20.0; mm
